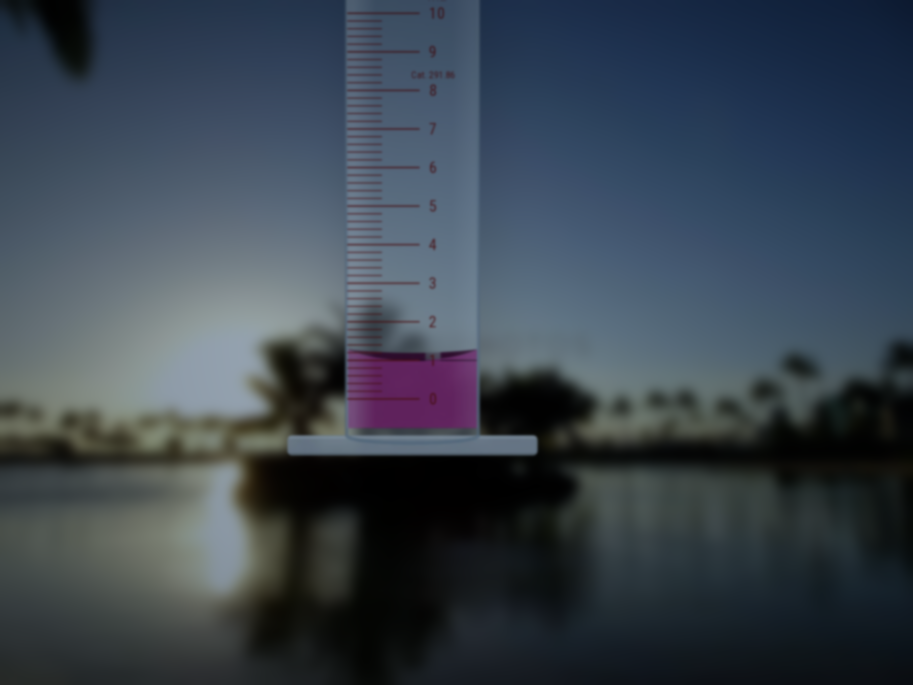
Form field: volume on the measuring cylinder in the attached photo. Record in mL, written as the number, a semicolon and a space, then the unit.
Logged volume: 1; mL
